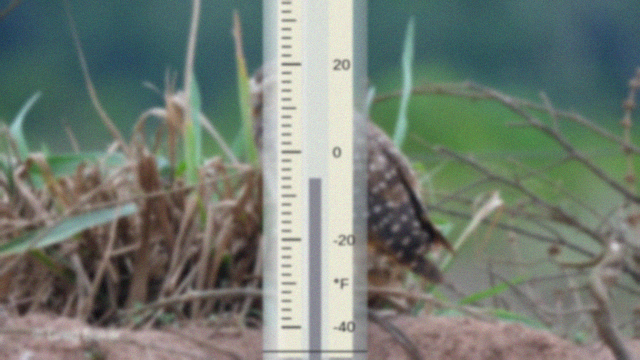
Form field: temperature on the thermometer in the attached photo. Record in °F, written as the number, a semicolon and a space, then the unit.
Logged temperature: -6; °F
